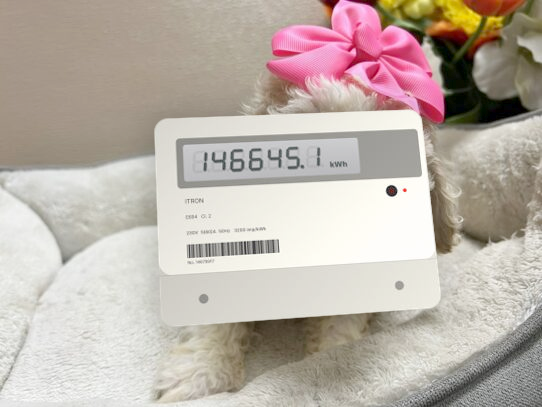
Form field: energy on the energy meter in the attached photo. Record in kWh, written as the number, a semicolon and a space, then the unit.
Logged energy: 146645.1; kWh
